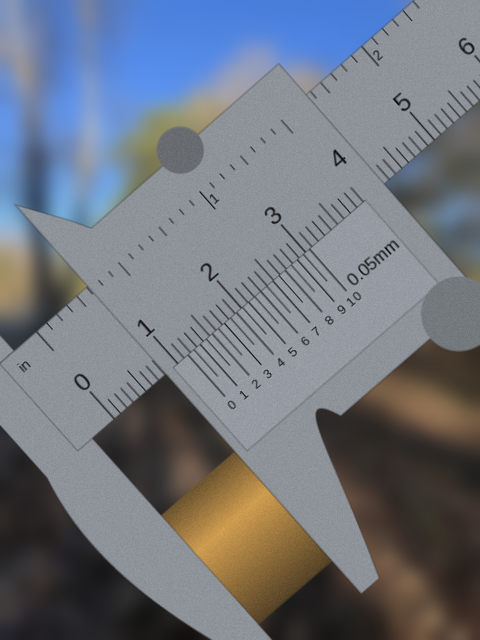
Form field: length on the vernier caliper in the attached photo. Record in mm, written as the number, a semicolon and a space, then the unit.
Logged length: 11.6; mm
